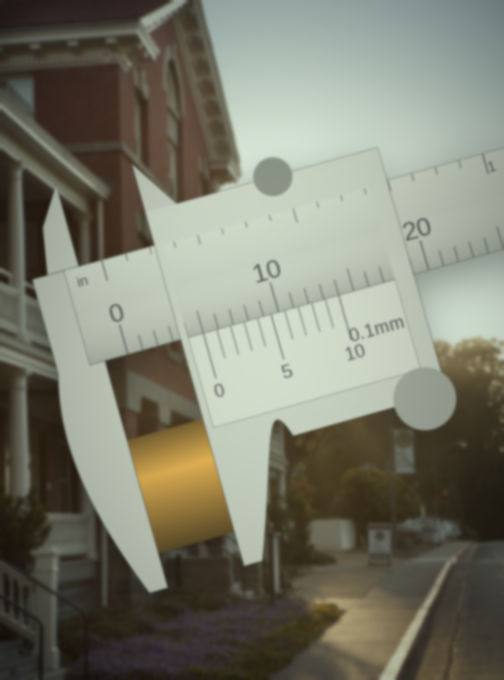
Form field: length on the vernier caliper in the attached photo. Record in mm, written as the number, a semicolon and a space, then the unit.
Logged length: 5.0; mm
